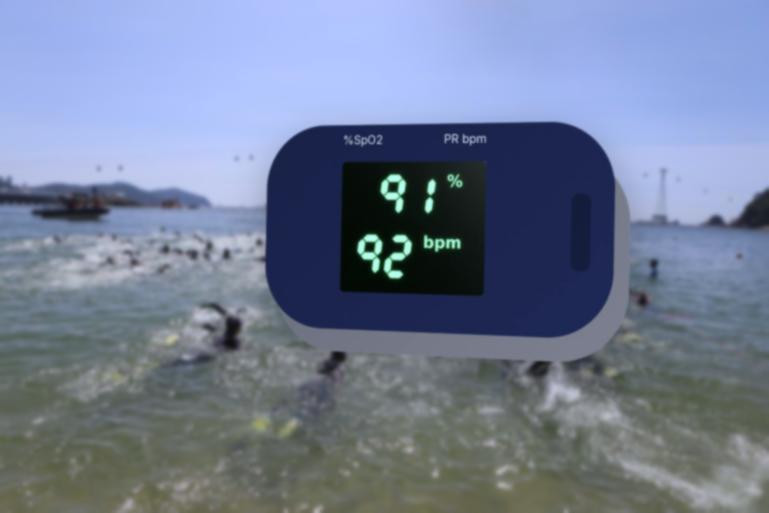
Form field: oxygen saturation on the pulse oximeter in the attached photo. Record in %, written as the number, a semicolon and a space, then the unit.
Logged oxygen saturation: 91; %
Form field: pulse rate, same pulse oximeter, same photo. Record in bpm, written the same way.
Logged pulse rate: 92; bpm
